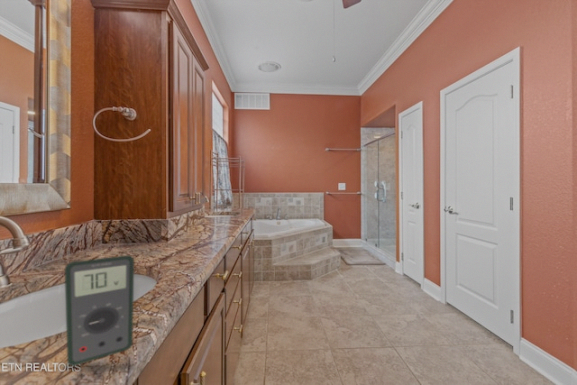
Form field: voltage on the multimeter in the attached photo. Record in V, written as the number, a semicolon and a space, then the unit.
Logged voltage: 70; V
